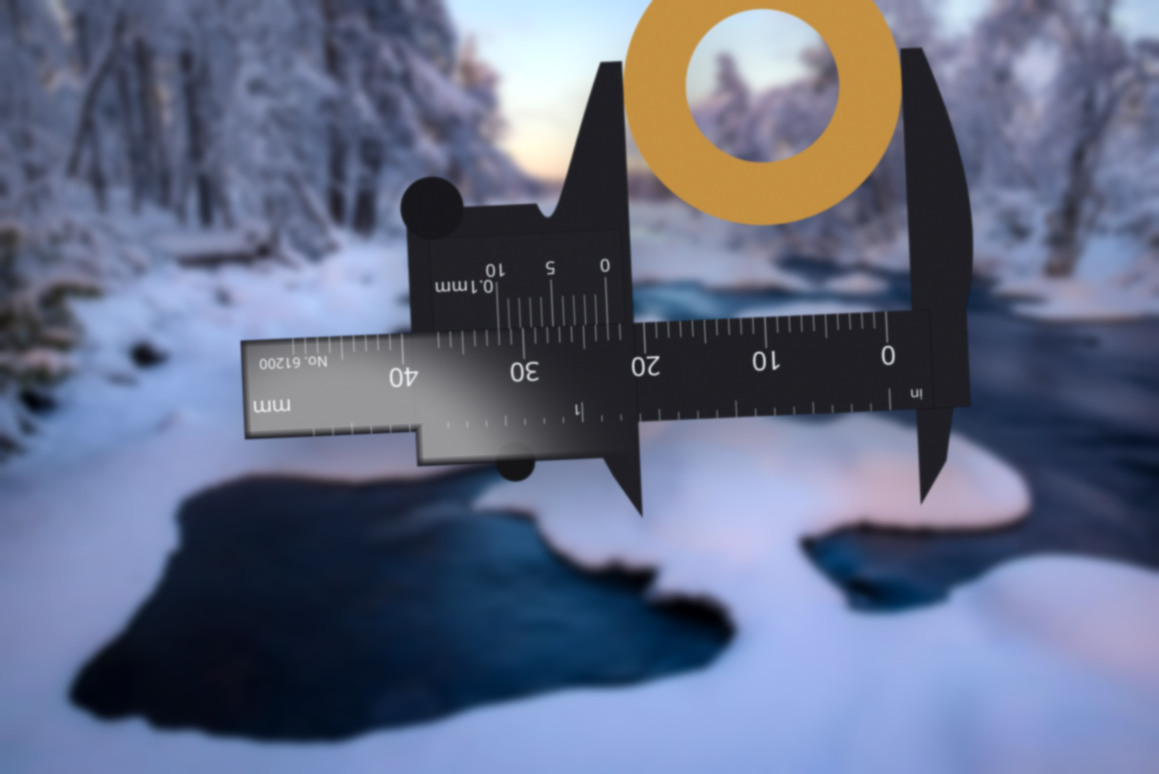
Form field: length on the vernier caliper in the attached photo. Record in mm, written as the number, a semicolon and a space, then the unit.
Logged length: 23.0; mm
